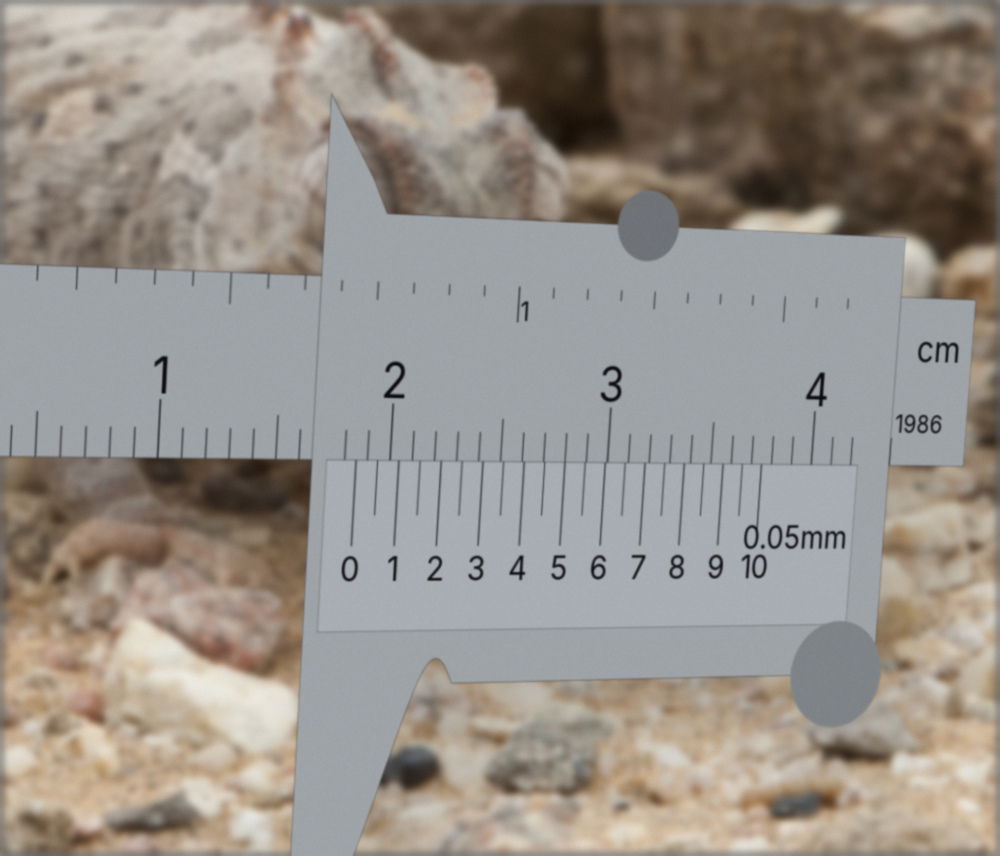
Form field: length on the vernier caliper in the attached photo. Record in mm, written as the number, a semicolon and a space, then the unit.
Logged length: 18.5; mm
